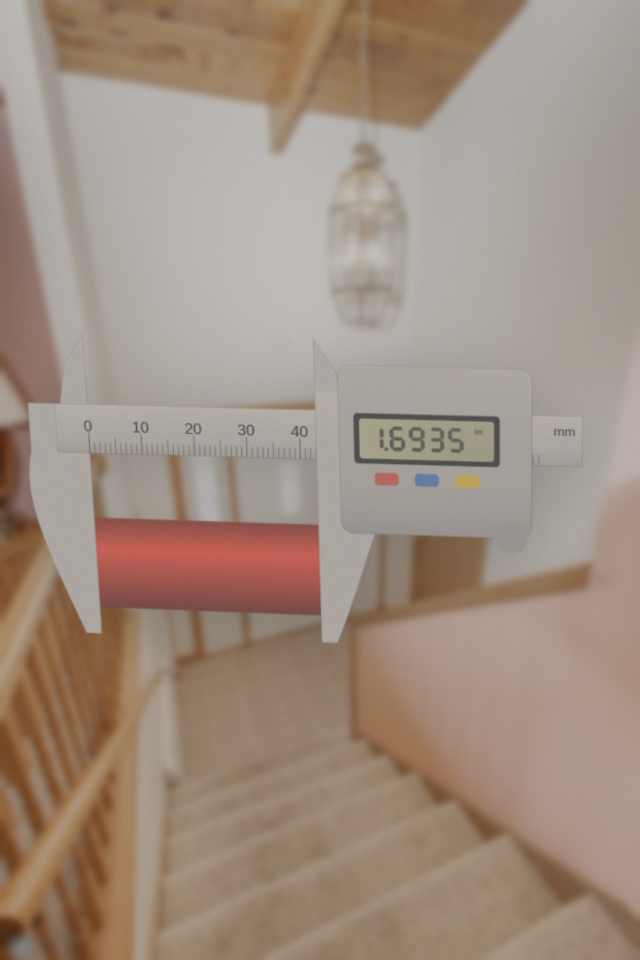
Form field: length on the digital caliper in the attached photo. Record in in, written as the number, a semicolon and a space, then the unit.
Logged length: 1.6935; in
